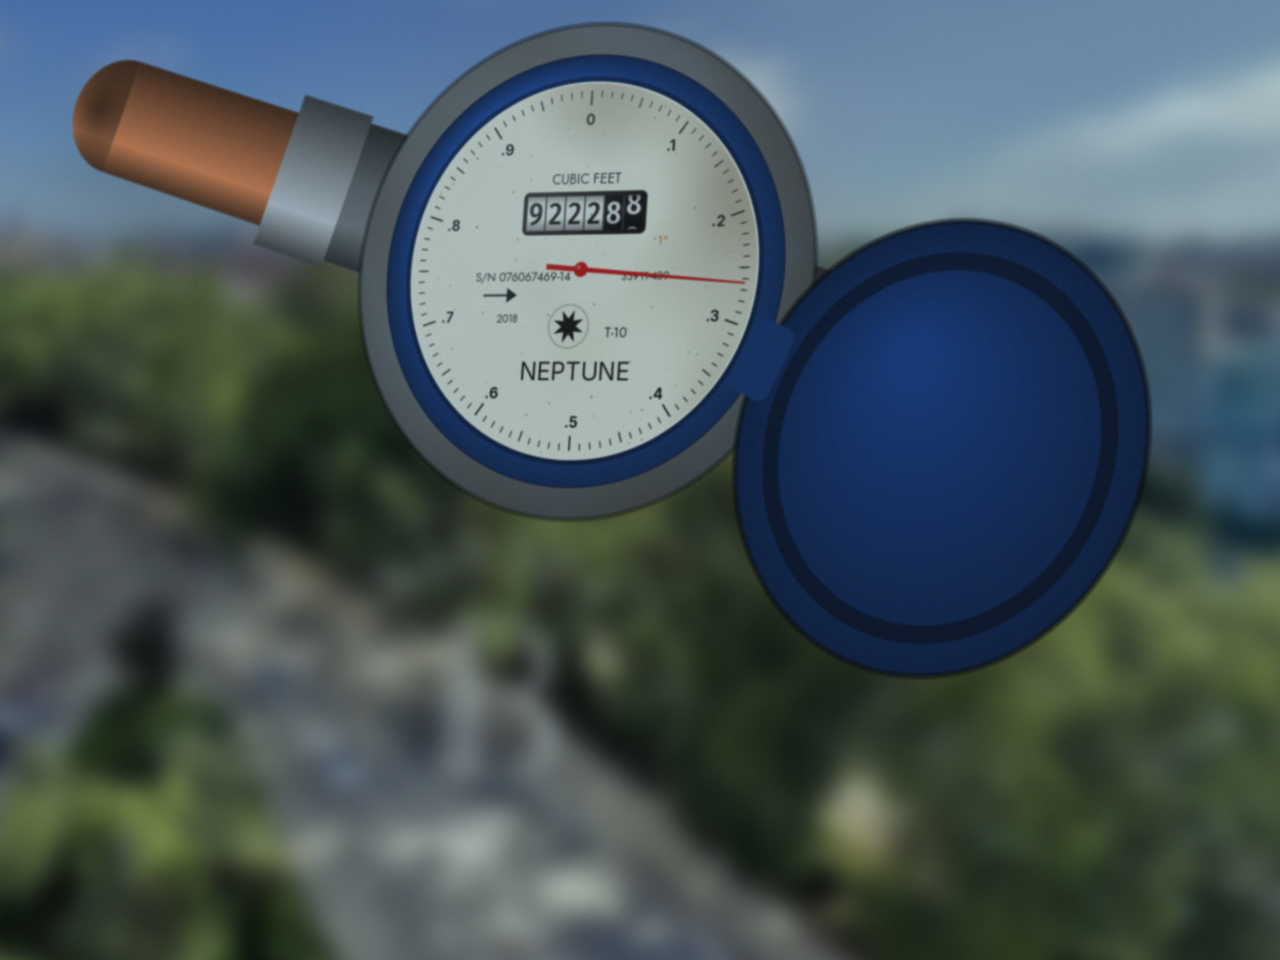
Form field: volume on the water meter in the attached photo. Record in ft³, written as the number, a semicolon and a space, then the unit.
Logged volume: 922288.26; ft³
